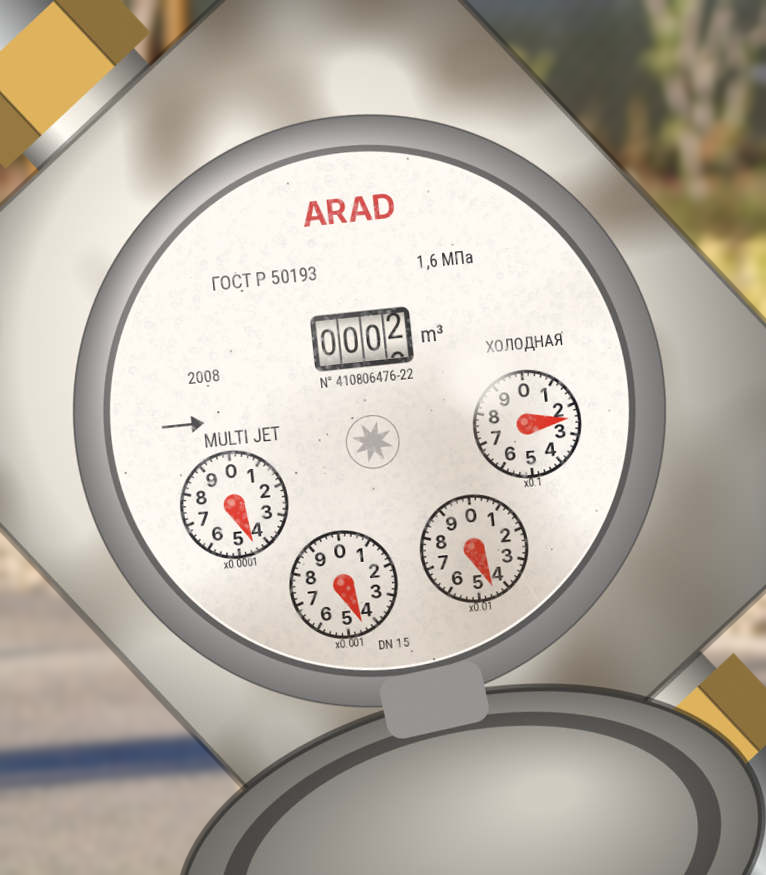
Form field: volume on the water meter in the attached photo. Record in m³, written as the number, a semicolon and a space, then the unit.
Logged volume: 2.2444; m³
